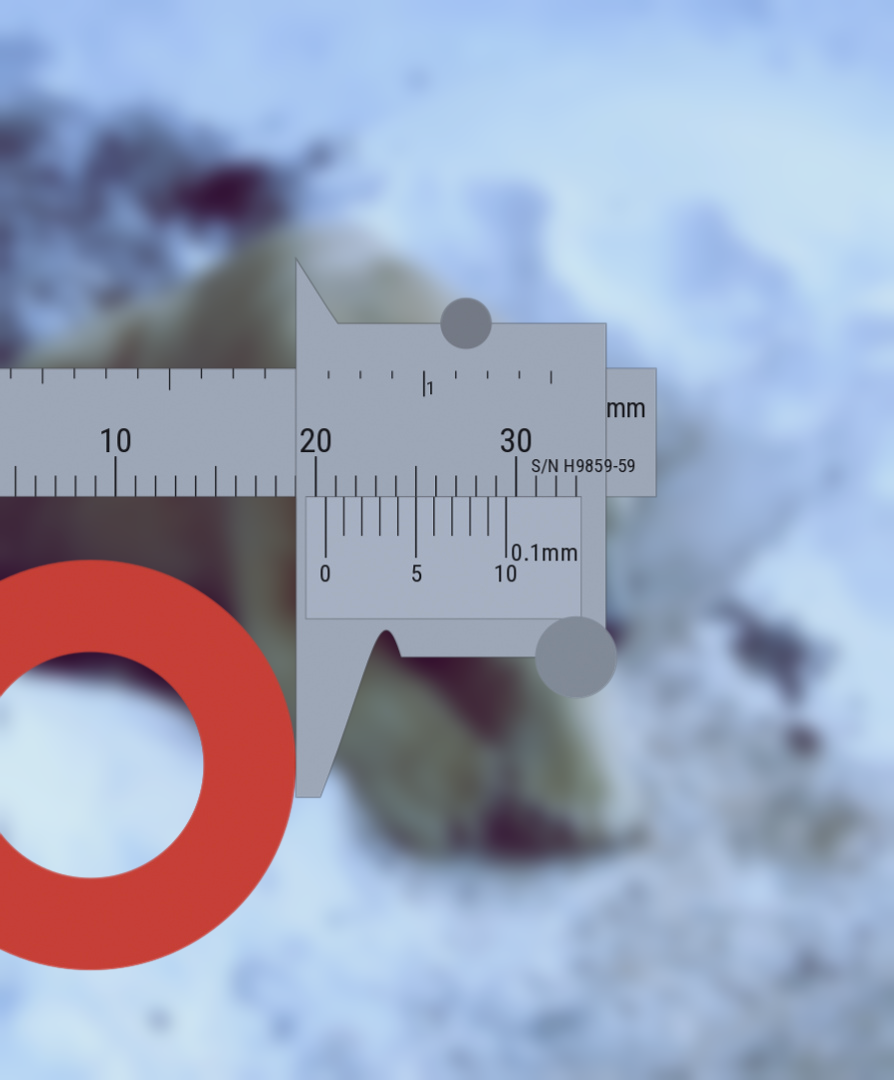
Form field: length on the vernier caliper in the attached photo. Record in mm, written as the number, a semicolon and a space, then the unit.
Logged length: 20.5; mm
